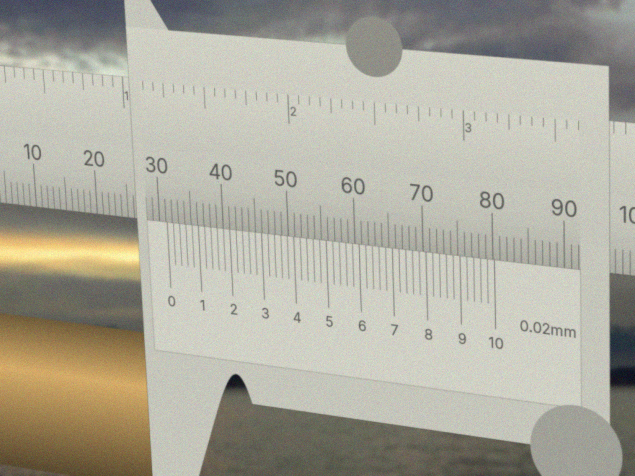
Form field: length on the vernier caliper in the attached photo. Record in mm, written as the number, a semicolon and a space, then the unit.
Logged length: 31.2; mm
